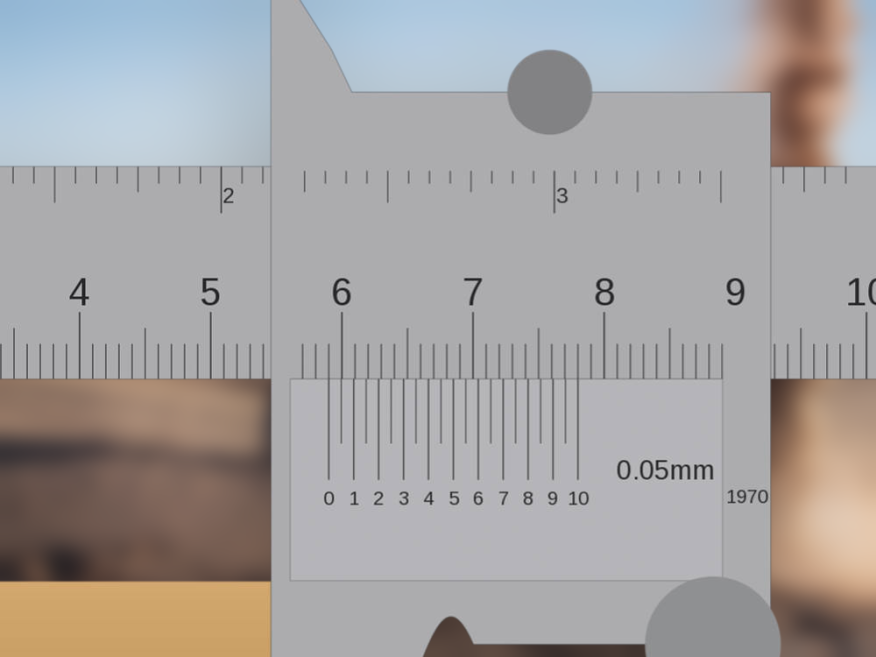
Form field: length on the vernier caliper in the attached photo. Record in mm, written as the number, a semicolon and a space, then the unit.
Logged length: 59.0; mm
